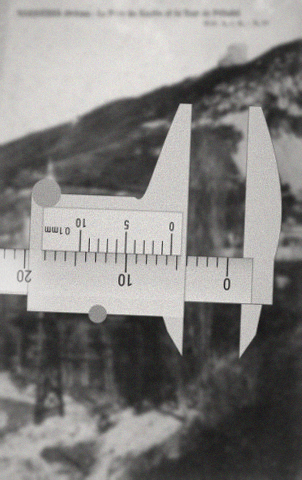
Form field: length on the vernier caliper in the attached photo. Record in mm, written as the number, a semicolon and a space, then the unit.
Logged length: 5.6; mm
